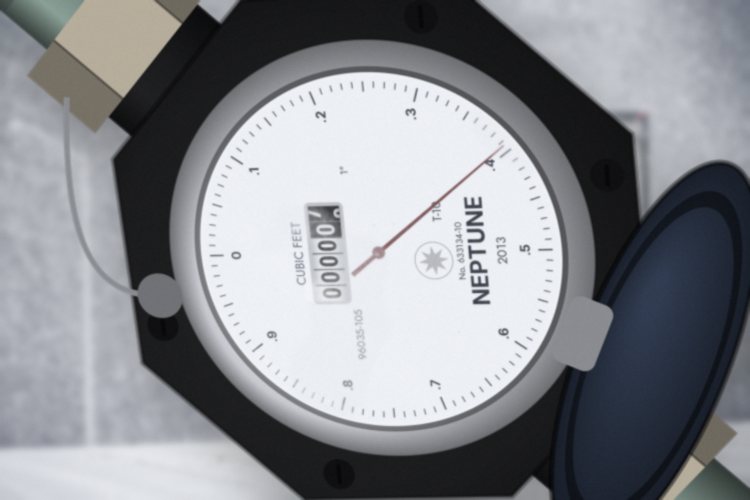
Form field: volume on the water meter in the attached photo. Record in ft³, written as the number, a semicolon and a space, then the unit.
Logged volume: 7.39; ft³
